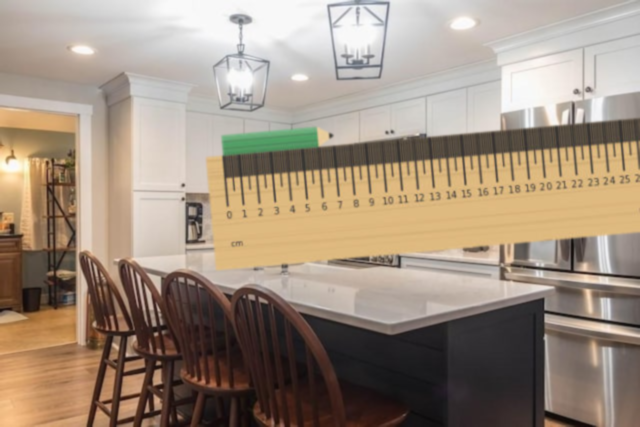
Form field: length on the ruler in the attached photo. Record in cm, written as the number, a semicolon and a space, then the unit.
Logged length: 7; cm
